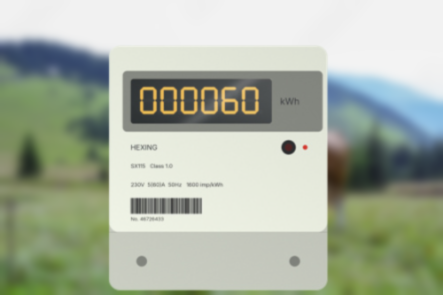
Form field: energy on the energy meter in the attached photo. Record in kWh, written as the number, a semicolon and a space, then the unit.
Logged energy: 60; kWh
